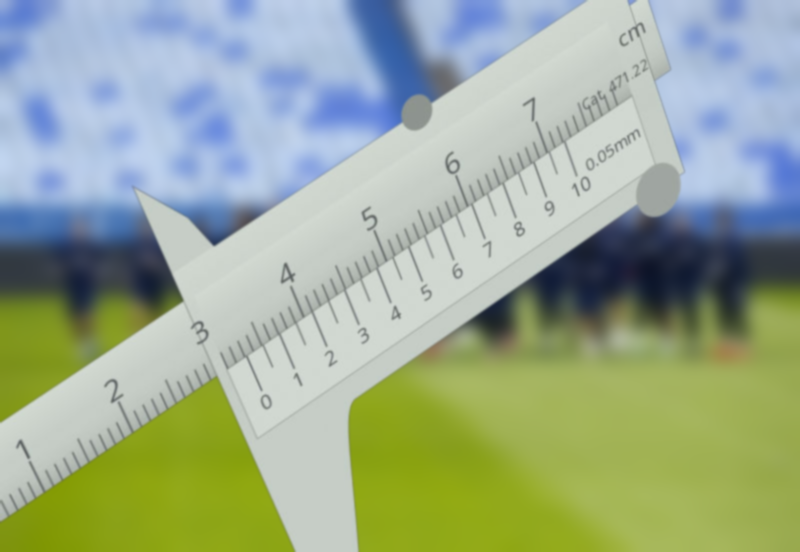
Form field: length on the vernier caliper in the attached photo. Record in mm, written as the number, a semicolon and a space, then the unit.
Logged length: 33.2; mm
